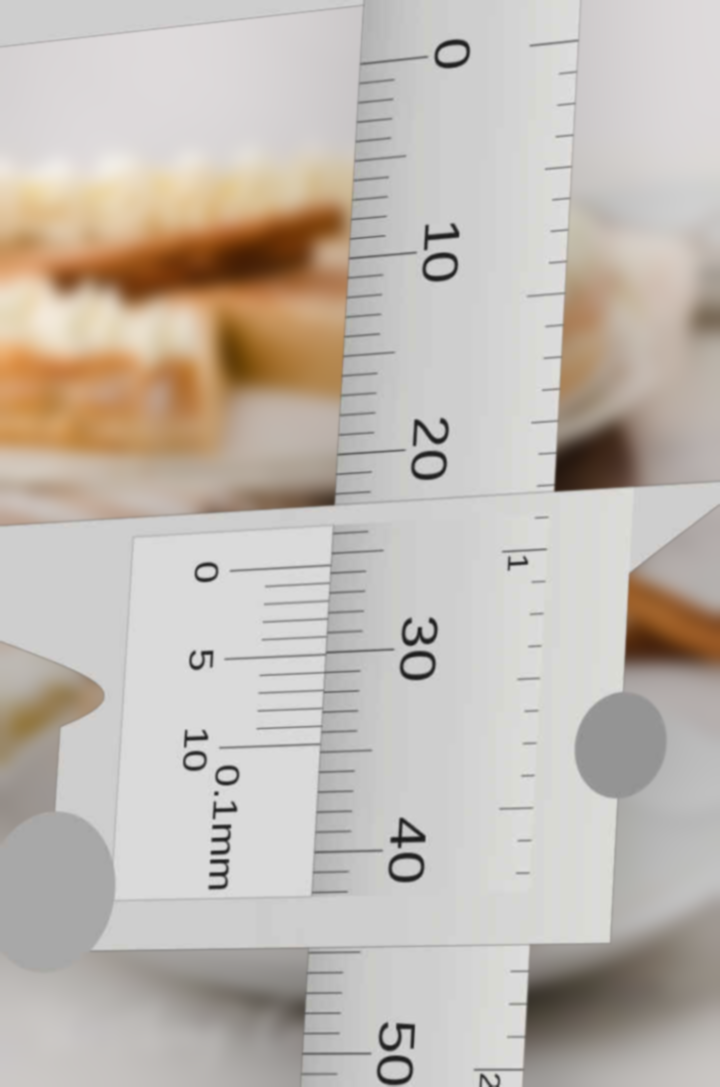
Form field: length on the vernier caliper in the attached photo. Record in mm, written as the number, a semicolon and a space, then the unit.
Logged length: 25.6; mm
